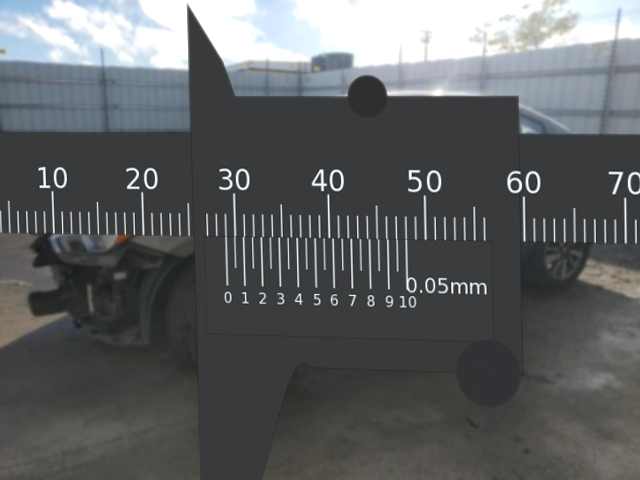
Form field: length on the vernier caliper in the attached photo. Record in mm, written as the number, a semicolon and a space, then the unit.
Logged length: 29.0; mm
